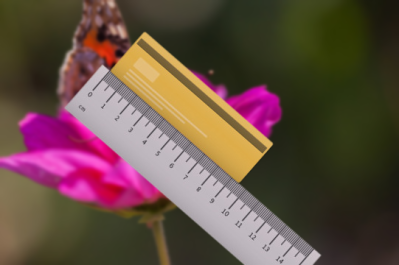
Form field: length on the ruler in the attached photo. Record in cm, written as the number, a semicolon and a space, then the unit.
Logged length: 9.5; cm
